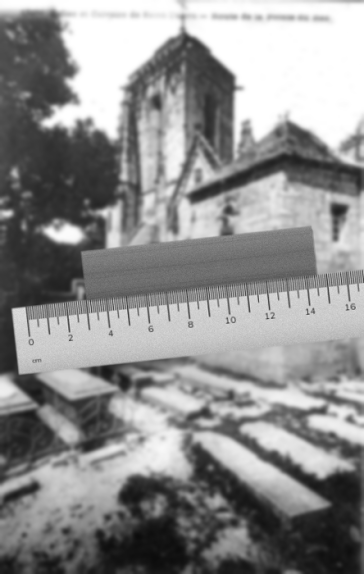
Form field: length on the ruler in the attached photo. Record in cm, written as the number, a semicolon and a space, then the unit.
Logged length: 11.5; cm
